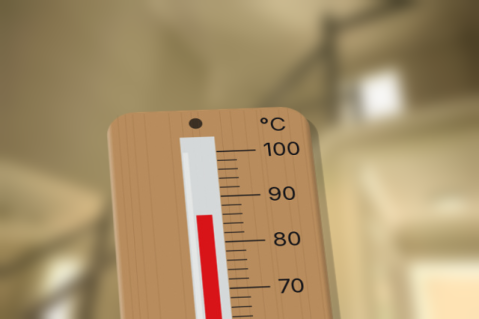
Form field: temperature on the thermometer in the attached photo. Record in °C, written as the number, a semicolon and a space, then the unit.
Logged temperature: 86; °C
